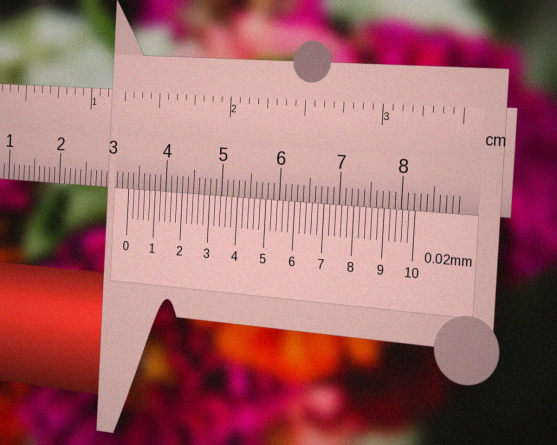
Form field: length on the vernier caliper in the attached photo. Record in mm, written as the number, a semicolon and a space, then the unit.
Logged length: 33.2; mm
